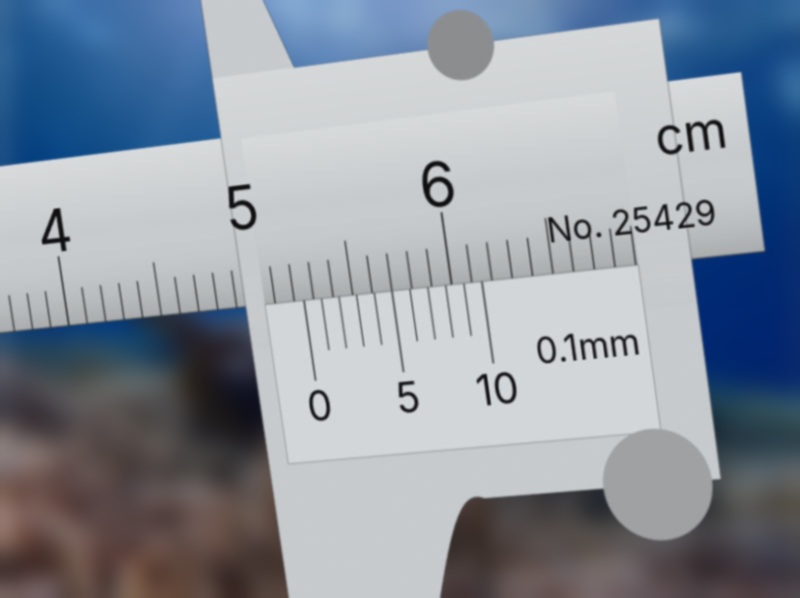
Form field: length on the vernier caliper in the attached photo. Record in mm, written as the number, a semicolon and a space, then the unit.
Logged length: 52.5; mm
